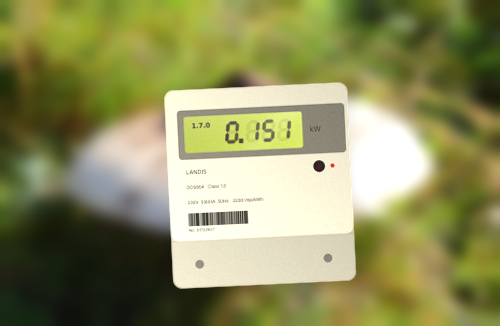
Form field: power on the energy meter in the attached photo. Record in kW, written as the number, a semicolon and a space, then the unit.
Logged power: 0.151; kW
